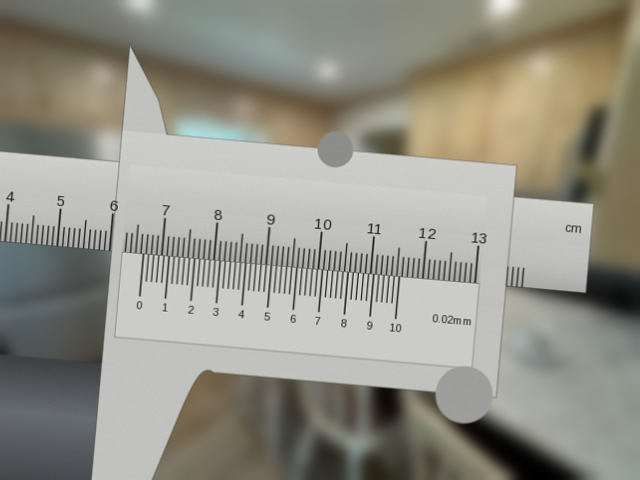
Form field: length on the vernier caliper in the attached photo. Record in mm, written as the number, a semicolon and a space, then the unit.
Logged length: 66.5; mm
